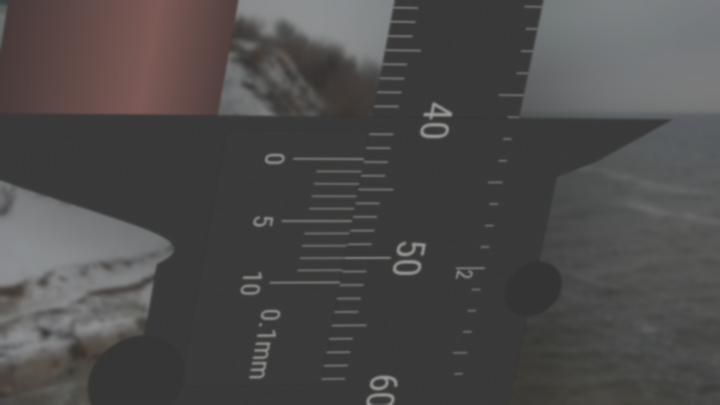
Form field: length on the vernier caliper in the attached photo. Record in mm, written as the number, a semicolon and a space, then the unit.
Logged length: 42.8; mm
